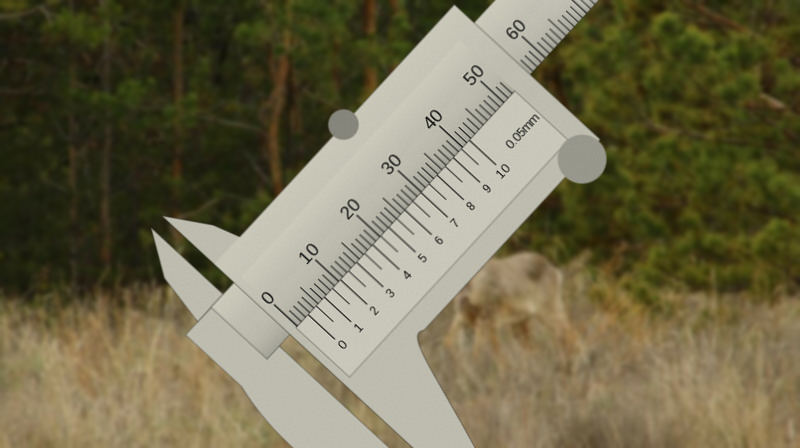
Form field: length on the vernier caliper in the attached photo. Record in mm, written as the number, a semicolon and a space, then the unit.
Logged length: 2.6; mm
